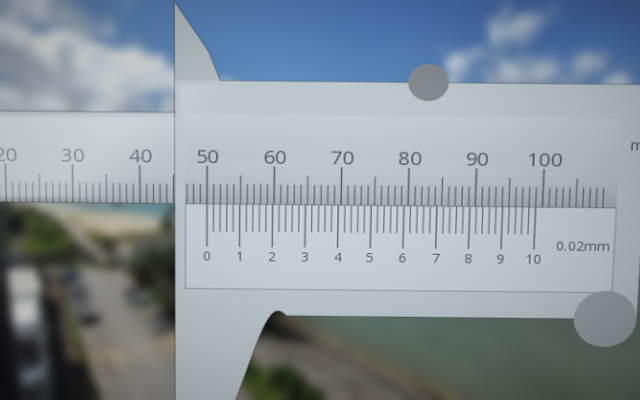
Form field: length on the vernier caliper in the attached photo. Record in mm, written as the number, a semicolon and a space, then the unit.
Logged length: 50.0; mm
